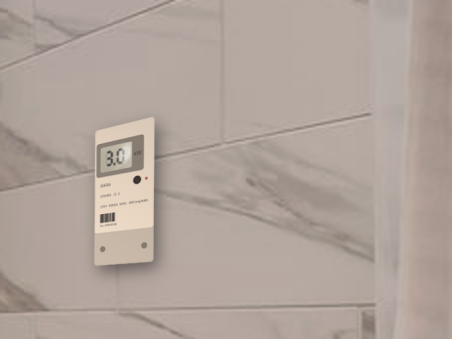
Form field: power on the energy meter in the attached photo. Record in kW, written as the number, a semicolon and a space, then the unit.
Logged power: 3.0; kW
